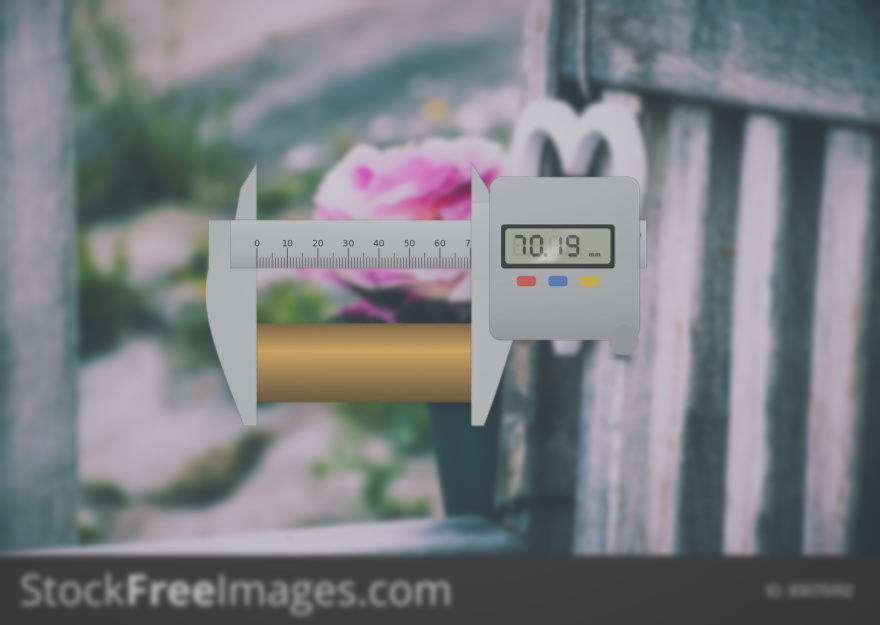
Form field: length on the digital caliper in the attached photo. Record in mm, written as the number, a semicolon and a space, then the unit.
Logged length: 70.19; mm
